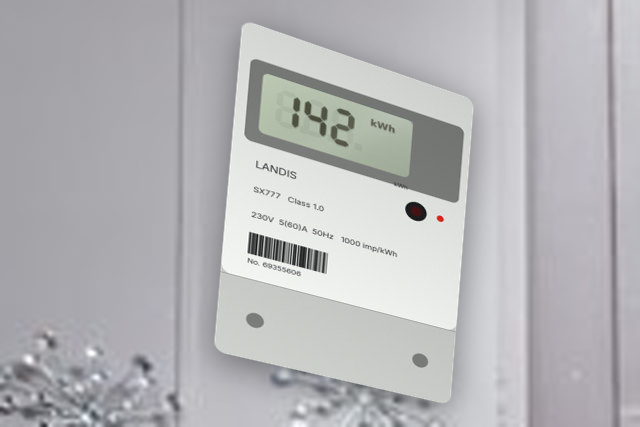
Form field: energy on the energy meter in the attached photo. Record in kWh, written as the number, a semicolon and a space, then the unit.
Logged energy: 142; kWh
